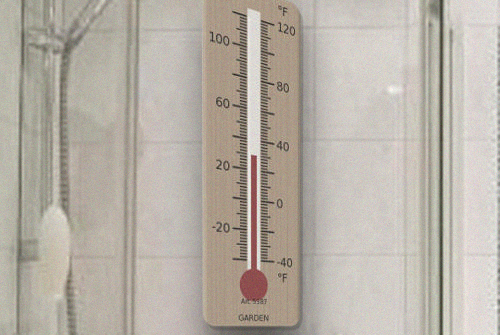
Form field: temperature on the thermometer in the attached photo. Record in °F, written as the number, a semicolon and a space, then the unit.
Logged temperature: 30; °F
